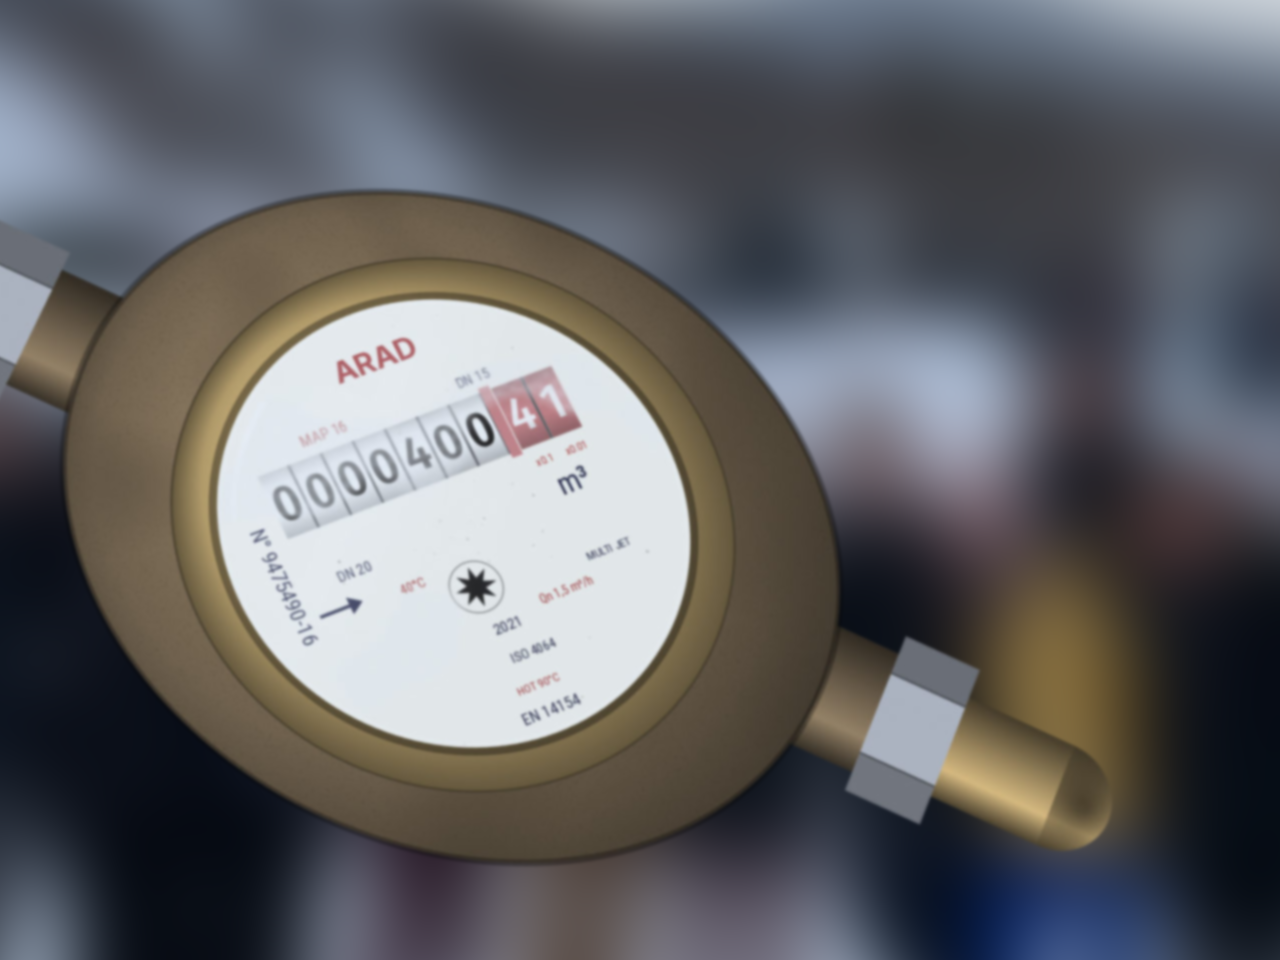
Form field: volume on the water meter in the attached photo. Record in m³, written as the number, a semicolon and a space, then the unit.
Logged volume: 400.41; m³
